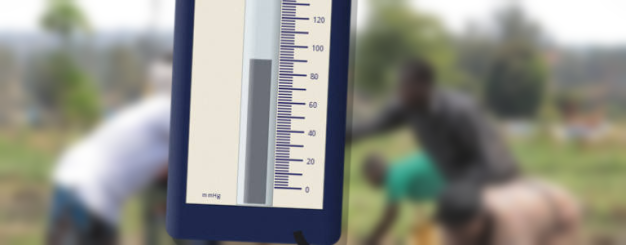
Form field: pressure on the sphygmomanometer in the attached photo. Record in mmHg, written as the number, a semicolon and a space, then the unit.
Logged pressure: 90; mmHg
